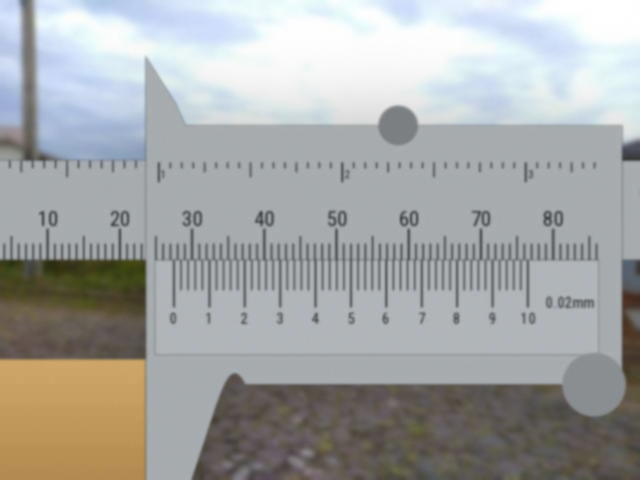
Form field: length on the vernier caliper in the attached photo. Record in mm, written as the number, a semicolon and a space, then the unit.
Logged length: 27.5; mm
